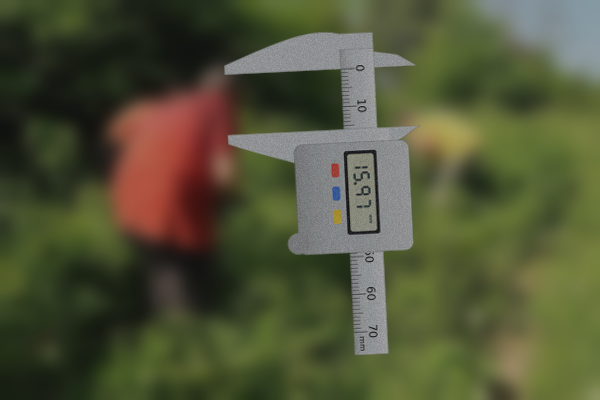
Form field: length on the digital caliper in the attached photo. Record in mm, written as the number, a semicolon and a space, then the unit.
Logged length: 15.97; mm
